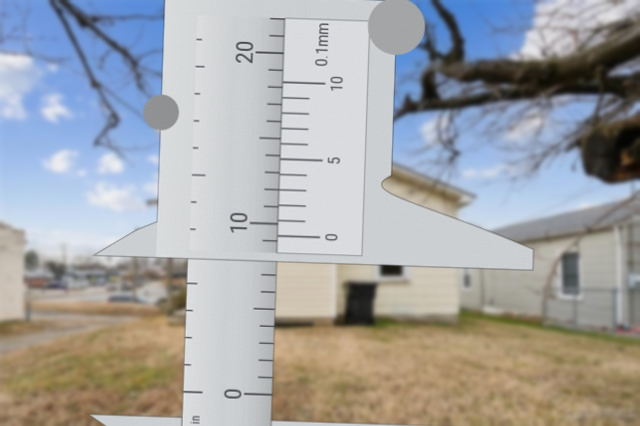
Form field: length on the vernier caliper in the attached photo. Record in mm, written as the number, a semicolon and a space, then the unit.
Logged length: 9.3; mm
